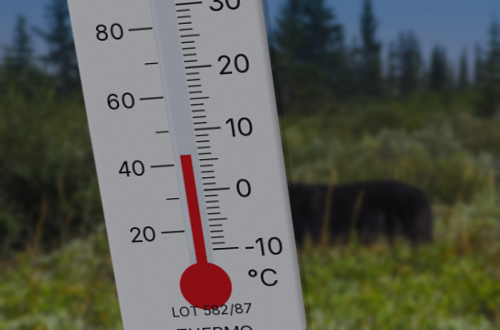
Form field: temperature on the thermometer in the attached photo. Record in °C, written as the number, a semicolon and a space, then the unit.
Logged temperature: 6; °C
